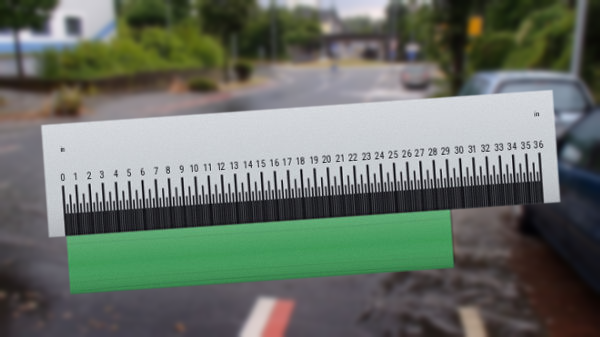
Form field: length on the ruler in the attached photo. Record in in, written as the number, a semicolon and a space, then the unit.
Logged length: 29; in
